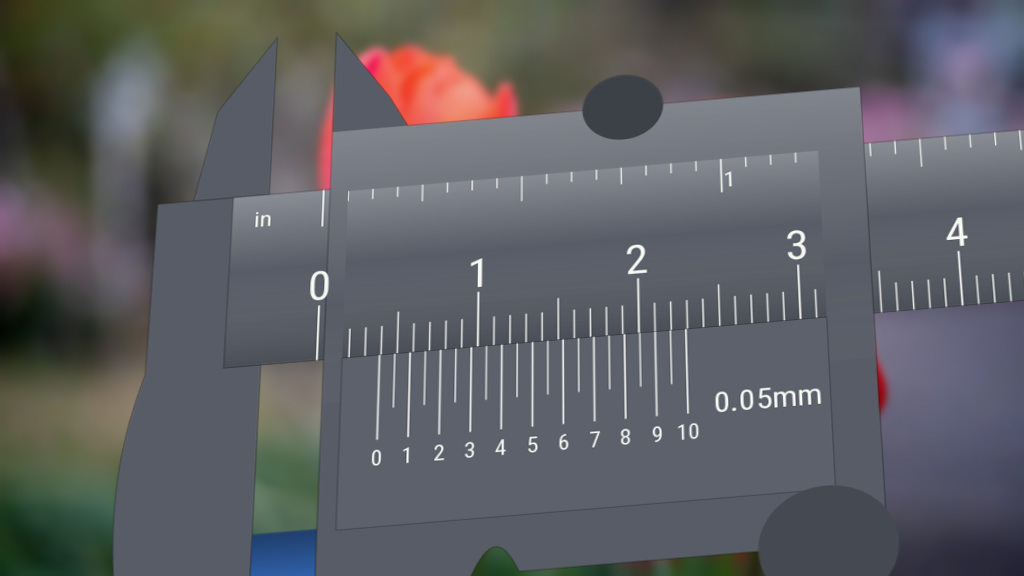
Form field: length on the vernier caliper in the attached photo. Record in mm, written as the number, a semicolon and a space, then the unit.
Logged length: 3.9; mm
